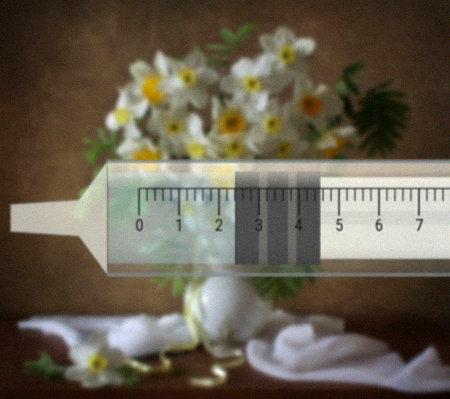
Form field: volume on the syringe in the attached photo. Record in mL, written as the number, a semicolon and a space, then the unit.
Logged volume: 2.4; mL
